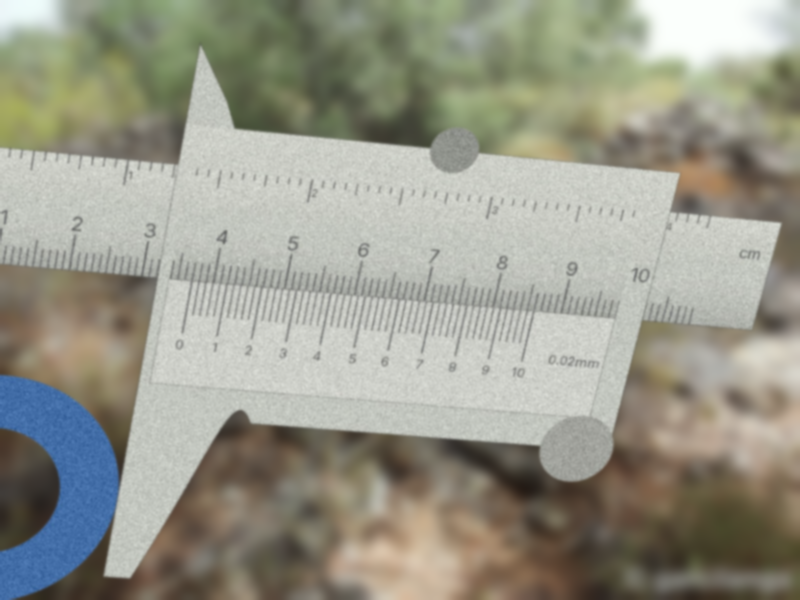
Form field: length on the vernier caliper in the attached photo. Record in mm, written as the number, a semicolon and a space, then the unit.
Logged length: 37.0; mm
